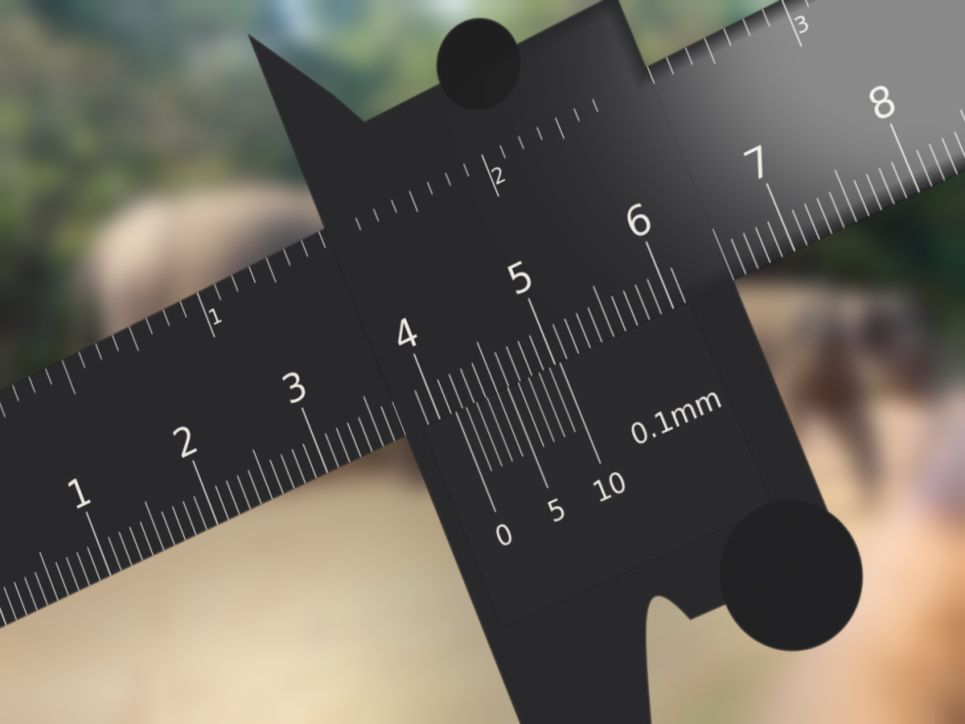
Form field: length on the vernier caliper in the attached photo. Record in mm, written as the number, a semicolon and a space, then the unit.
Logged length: 41.4; mm
